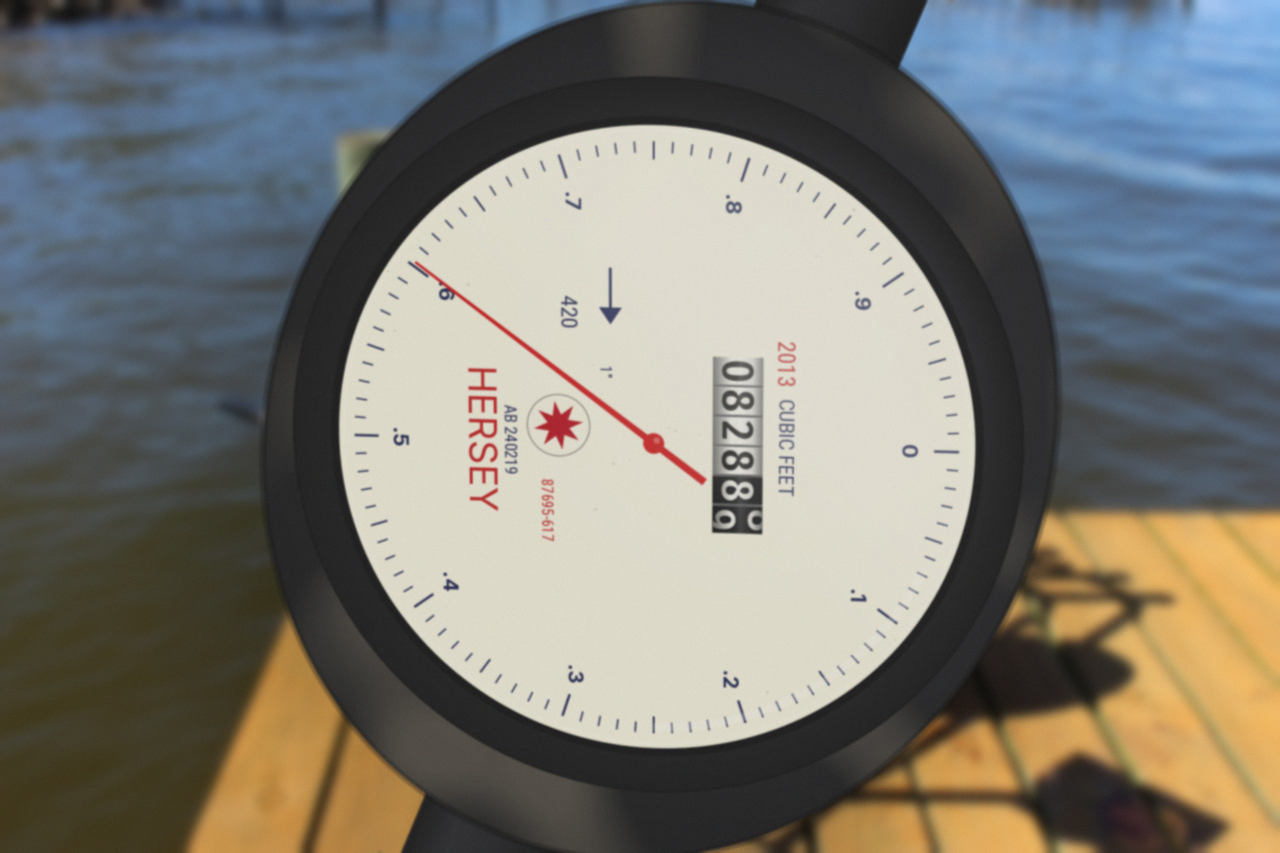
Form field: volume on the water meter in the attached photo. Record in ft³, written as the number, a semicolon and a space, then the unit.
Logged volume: 82888.60; ft³
